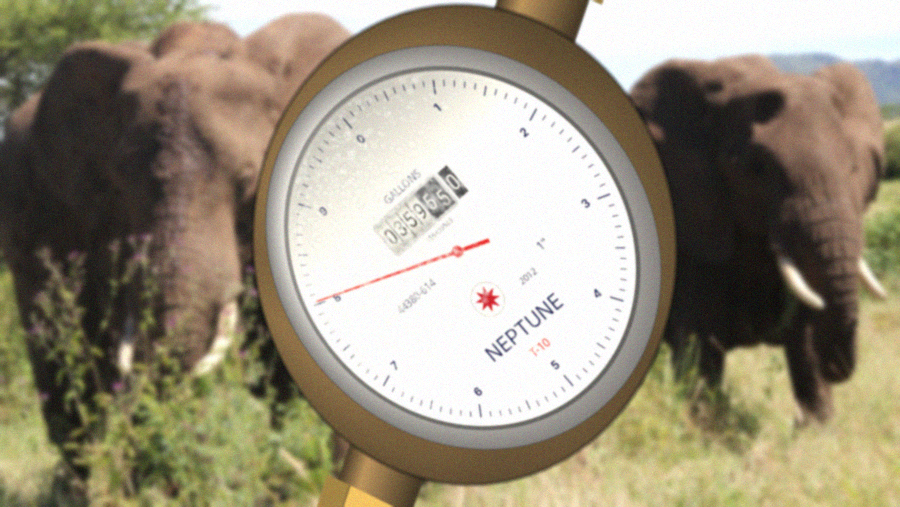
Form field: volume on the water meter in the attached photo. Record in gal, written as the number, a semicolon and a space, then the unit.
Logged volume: 359548.0; gal
